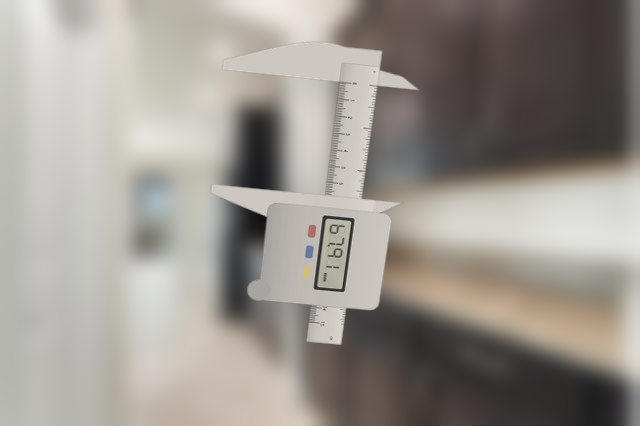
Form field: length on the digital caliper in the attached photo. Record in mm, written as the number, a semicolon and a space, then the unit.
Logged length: 67.91; mm
